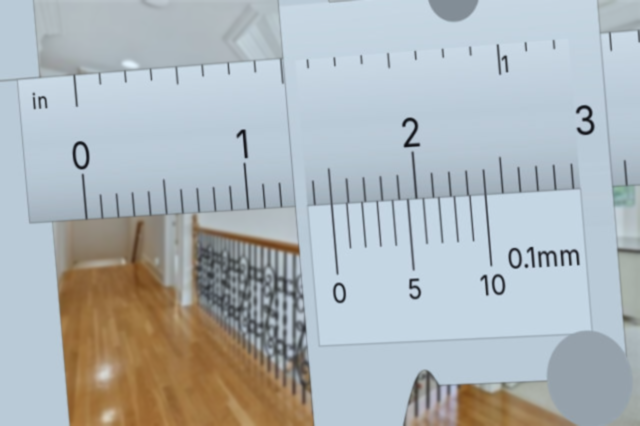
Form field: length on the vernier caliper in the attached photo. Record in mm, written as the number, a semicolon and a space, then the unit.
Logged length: 15.0; mm
